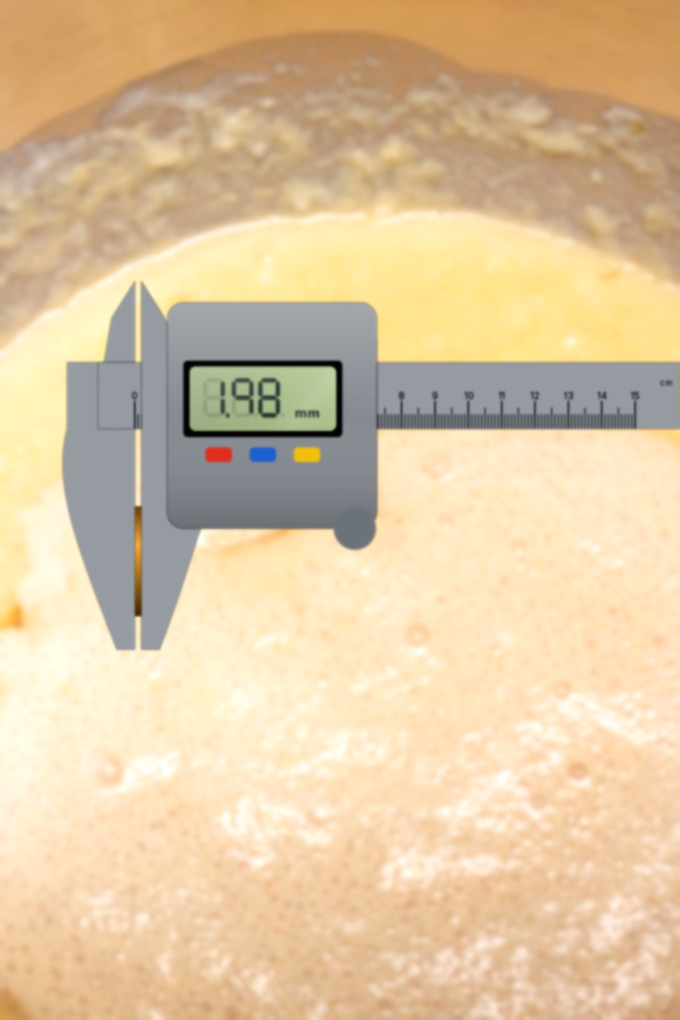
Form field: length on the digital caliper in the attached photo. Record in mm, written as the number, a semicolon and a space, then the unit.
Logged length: 1.98; mm
